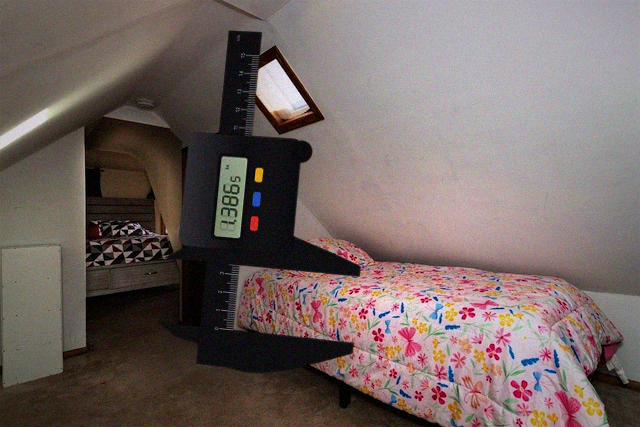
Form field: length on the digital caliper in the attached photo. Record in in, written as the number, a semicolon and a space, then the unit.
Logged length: 1.3865; in
